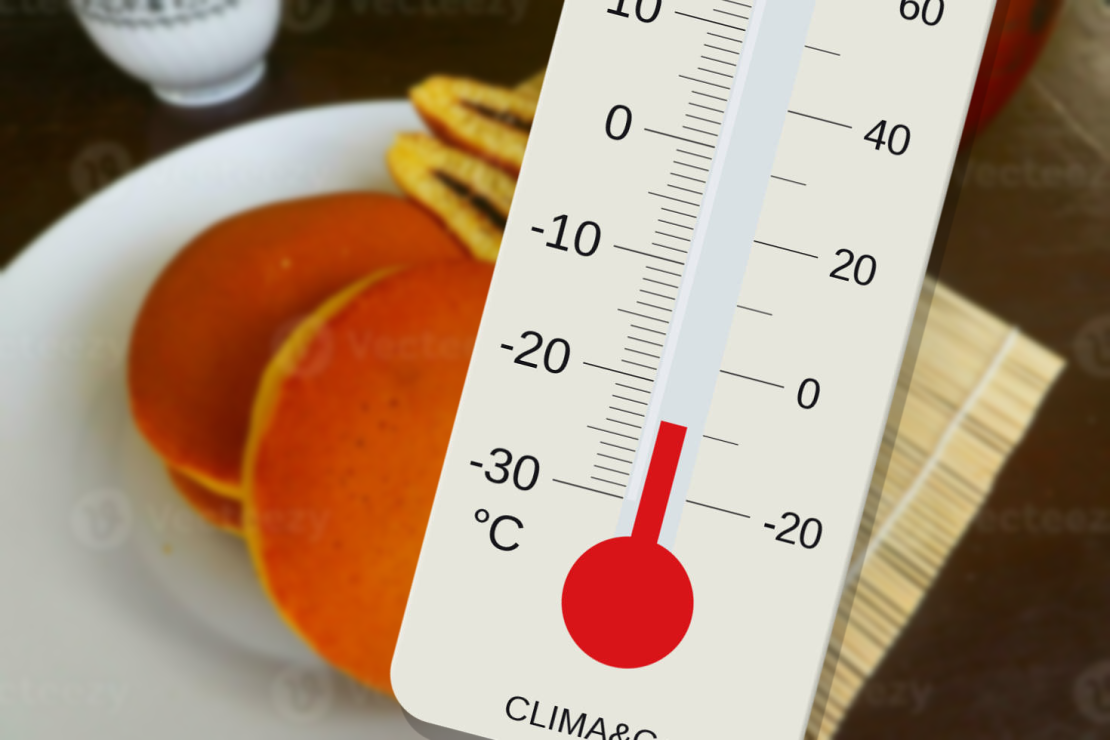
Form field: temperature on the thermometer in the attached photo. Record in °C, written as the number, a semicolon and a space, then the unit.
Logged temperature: -23; °C
